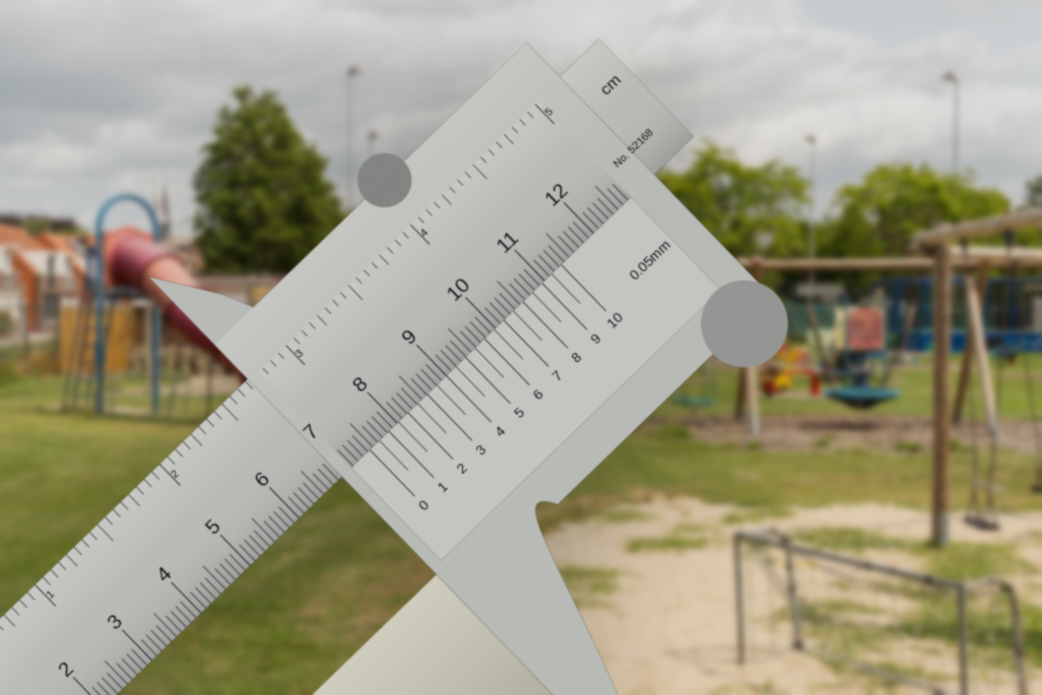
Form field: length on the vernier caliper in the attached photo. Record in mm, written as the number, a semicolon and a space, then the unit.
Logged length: 74.4; mm
